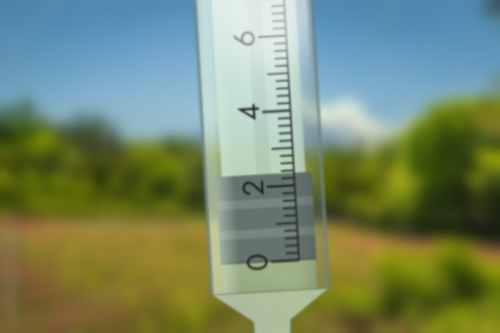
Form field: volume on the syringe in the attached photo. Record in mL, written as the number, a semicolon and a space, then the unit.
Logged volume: 0; mL
